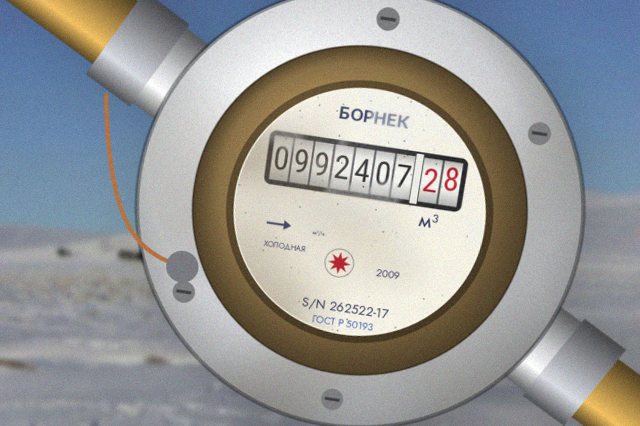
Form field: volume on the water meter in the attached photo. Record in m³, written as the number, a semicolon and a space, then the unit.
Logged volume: 992407.28; m³
